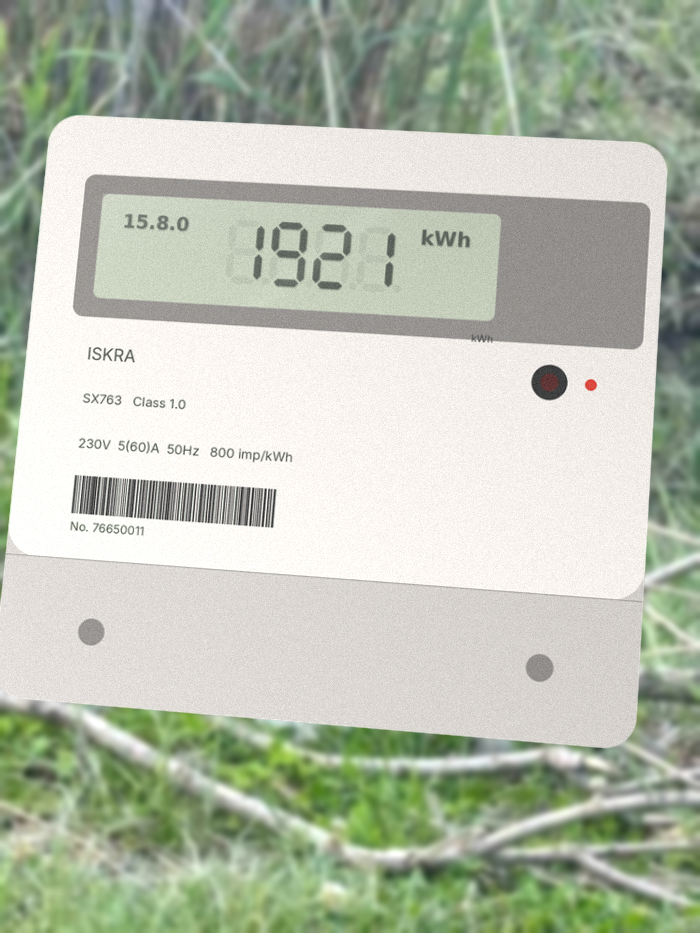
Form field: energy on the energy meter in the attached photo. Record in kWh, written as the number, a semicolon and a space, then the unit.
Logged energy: 1921; kWh
